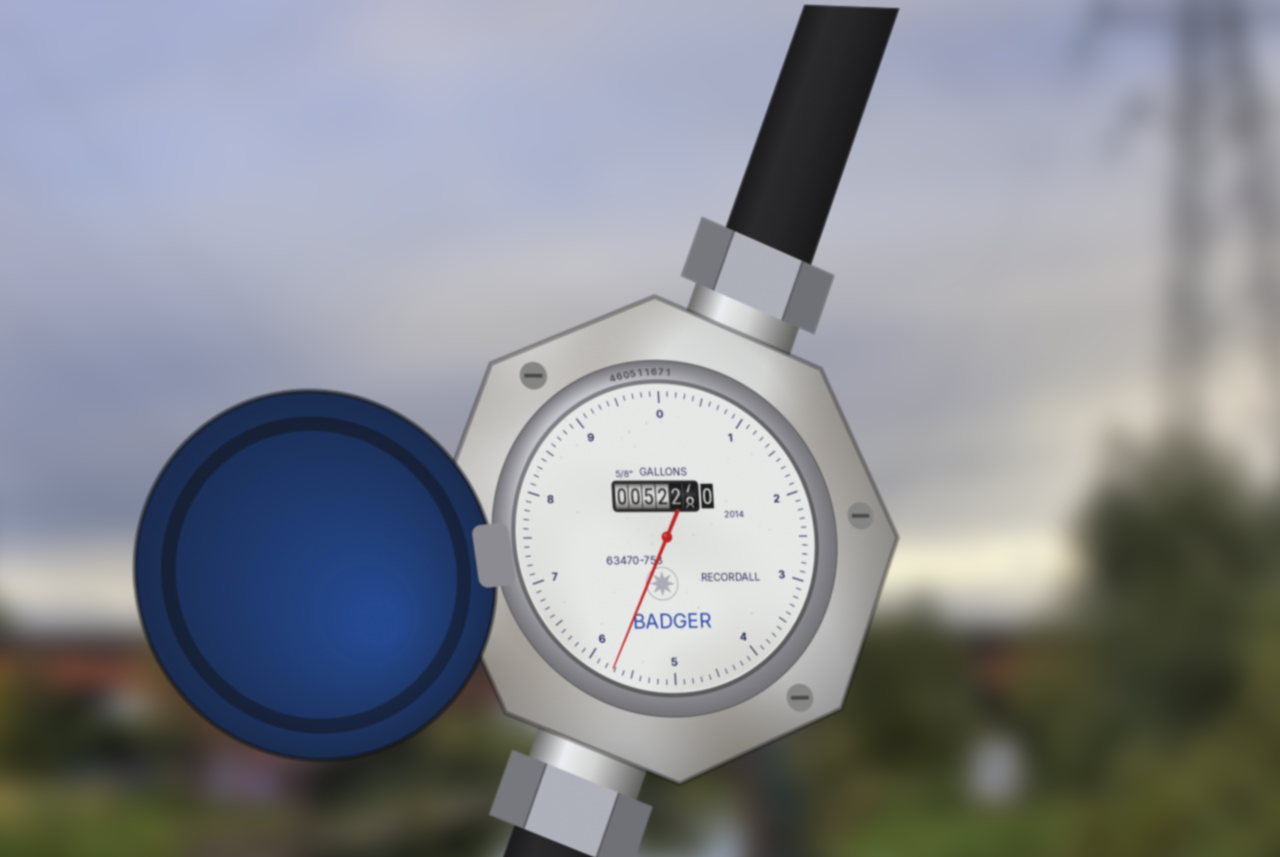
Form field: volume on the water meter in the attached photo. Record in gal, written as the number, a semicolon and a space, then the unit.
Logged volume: 52275.7; gal
